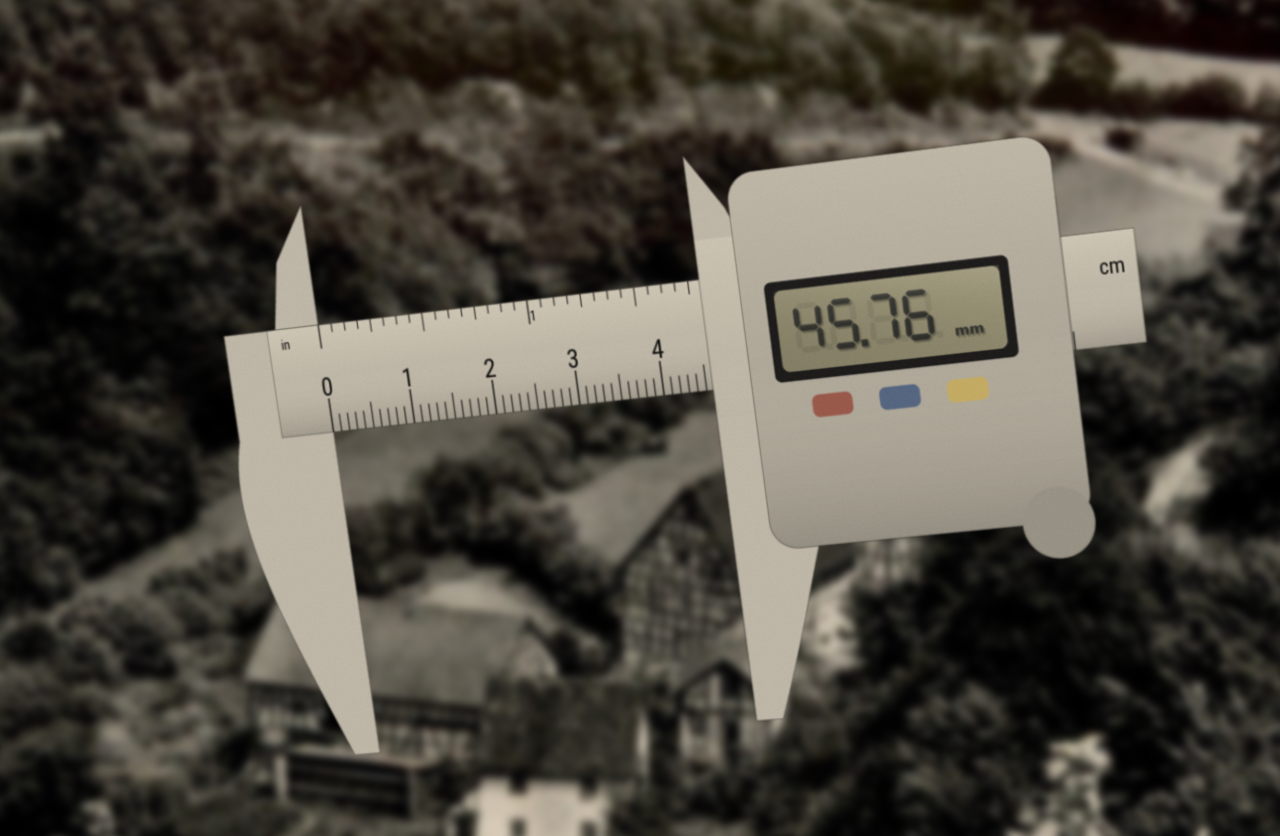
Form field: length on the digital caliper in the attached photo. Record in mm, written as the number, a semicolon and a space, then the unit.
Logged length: 45.76; mm
